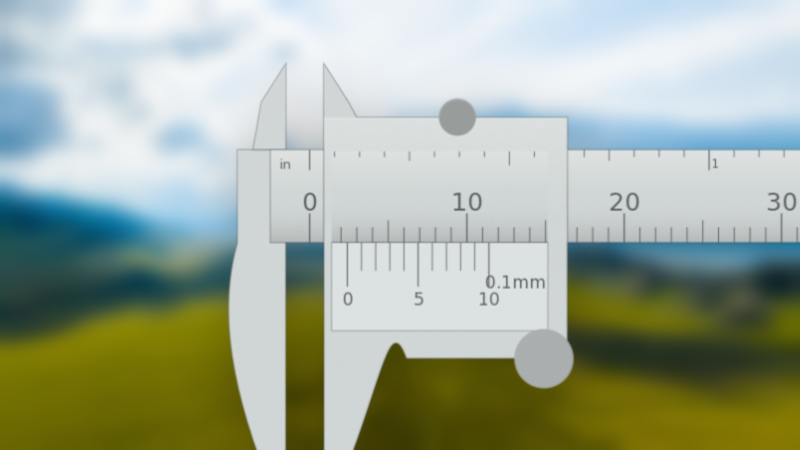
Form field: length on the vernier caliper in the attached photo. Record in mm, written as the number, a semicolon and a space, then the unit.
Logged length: 2.4; mm
